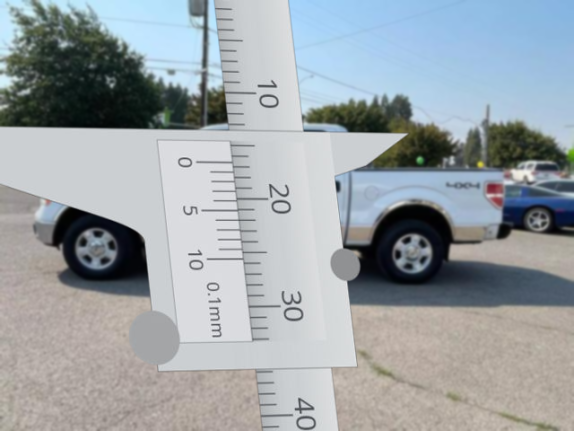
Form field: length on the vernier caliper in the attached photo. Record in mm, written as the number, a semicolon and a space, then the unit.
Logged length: 16.6; mm
